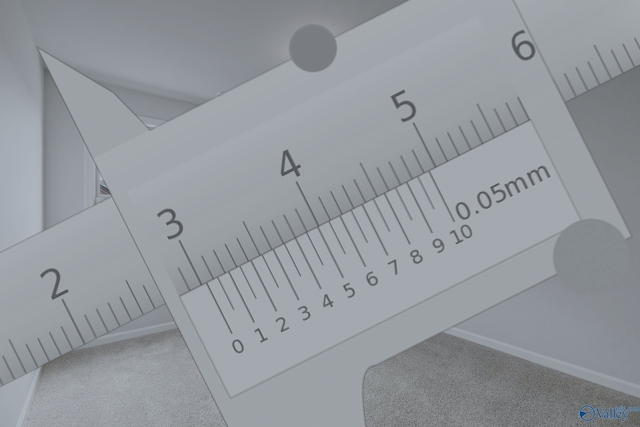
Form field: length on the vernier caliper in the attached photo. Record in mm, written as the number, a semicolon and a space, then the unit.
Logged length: 30.4; mm
